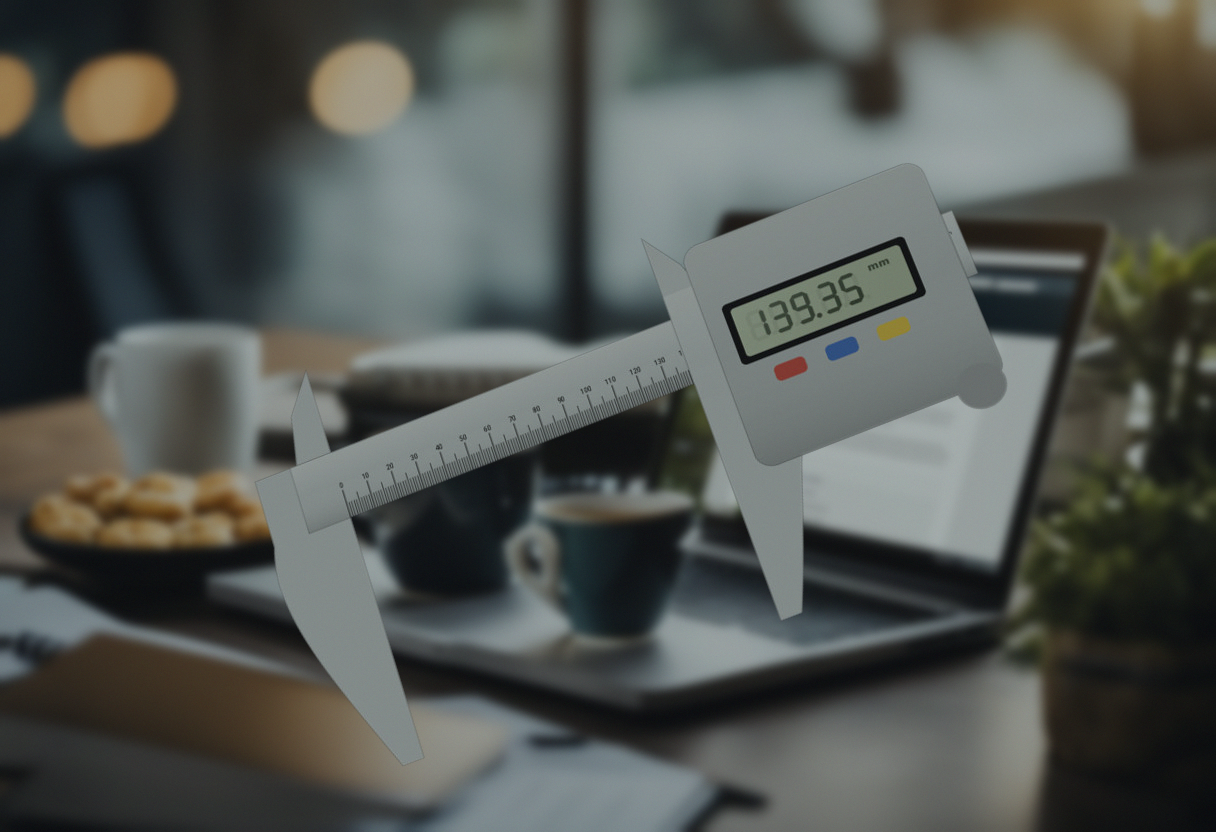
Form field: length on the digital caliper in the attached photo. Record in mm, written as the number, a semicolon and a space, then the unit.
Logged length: 139.35; mm
